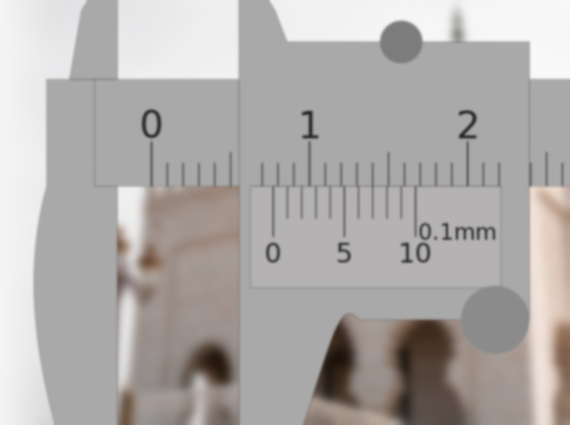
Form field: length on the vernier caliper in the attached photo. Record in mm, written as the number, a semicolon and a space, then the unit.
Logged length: 7.7; mm
